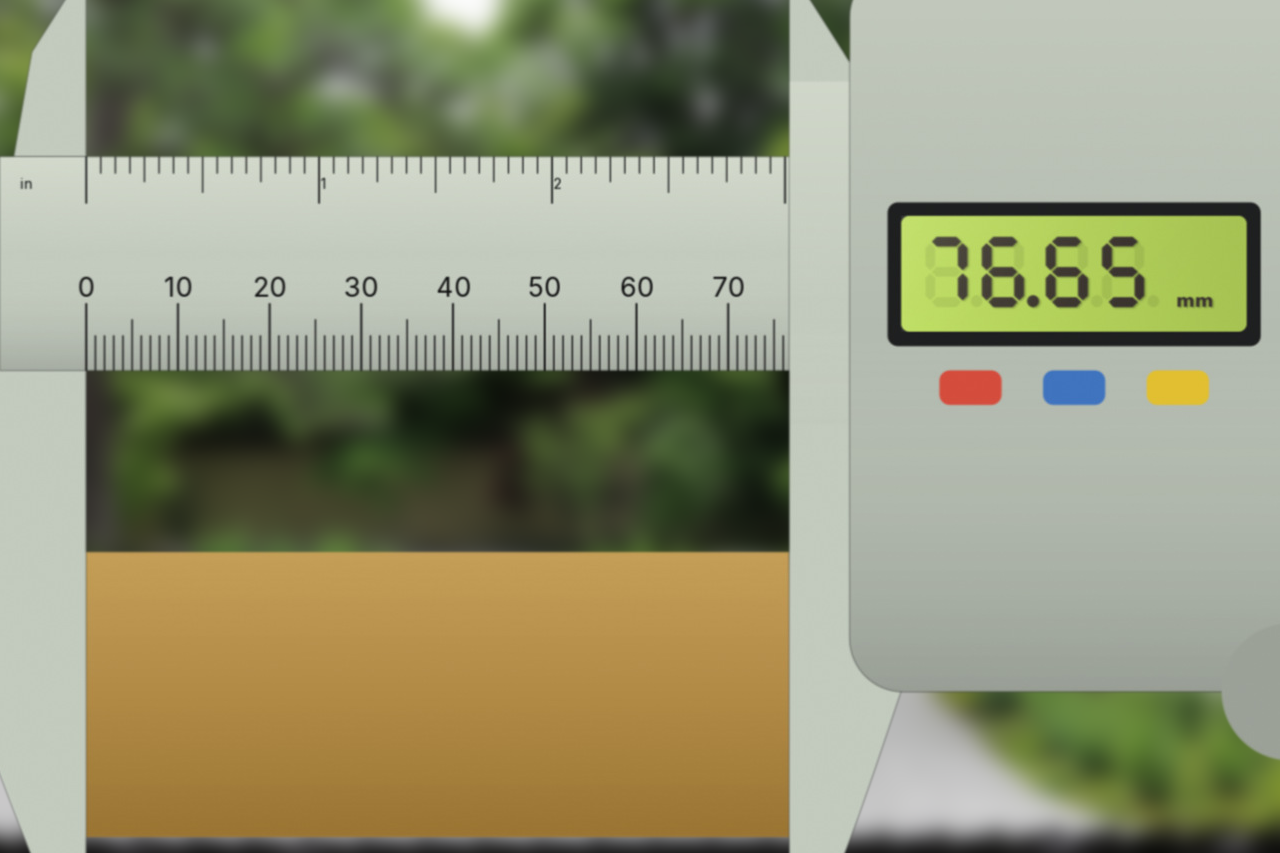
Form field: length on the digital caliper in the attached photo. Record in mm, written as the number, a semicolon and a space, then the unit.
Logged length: 76.65; mm
